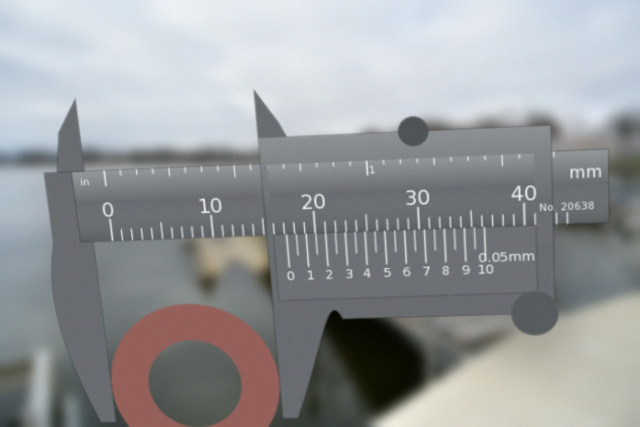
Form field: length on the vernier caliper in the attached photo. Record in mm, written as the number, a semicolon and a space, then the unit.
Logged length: 17.2; mm
